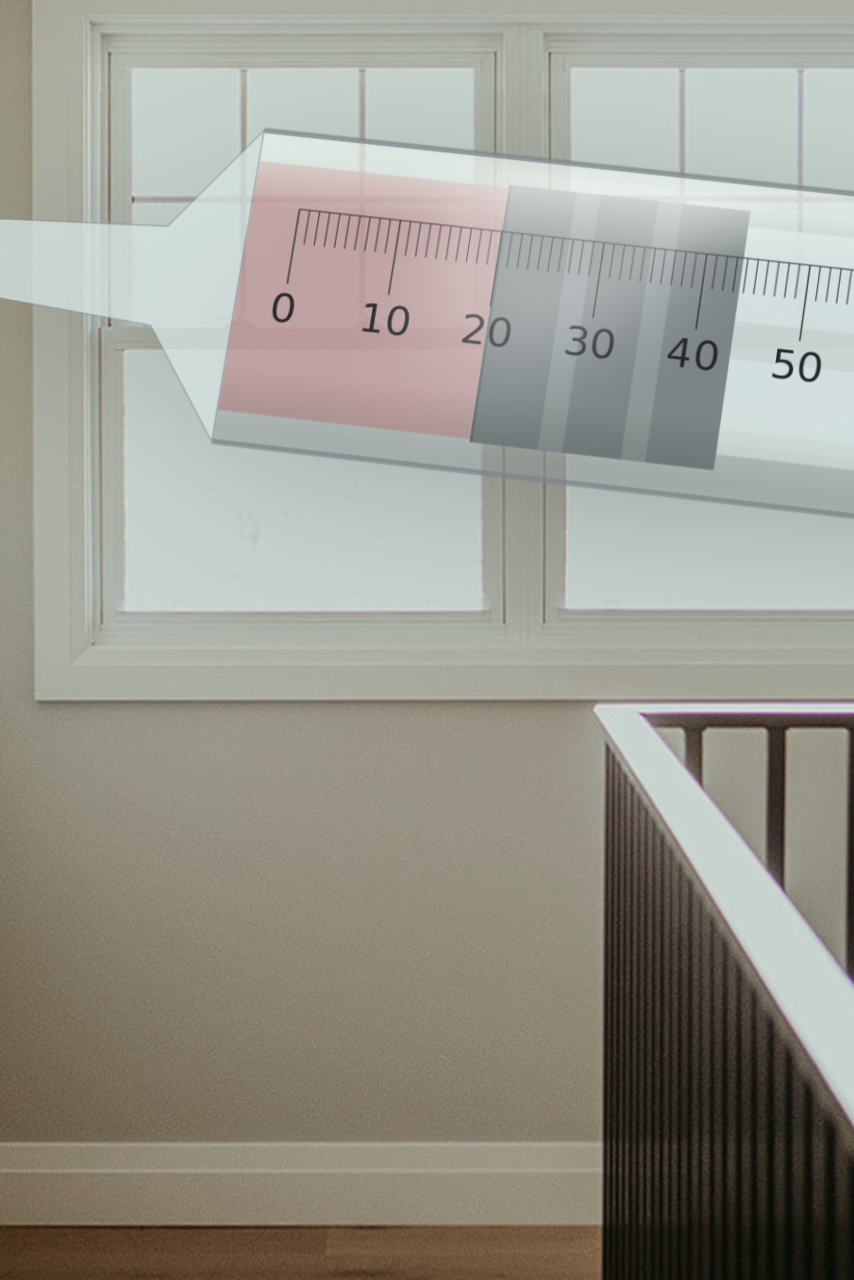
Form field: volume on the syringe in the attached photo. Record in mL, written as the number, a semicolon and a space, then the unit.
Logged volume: 20; mL
